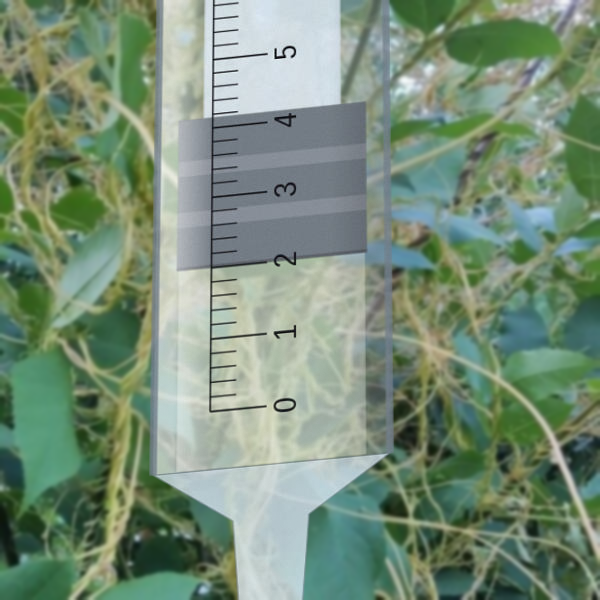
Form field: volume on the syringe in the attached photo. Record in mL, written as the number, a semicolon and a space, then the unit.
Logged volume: 2; mL
